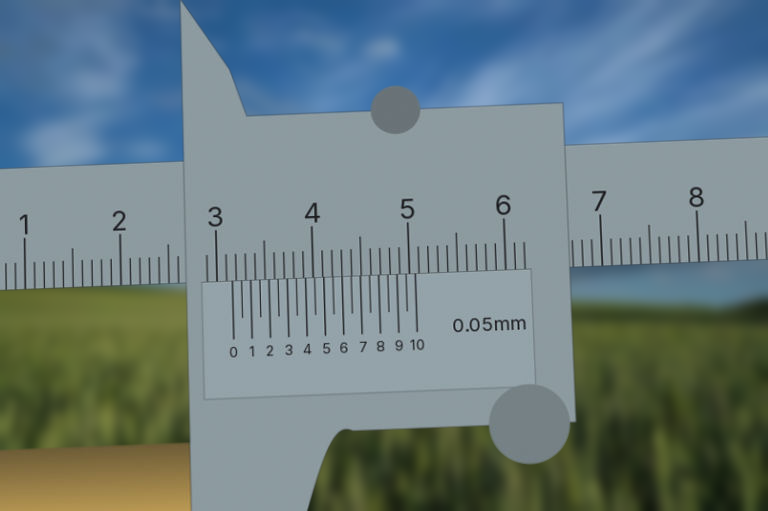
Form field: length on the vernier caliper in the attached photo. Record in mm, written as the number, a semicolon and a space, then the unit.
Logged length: 31.6; mm
